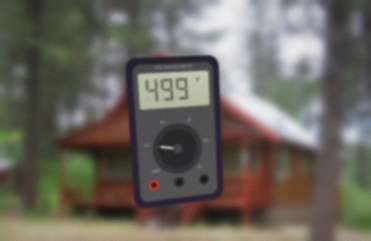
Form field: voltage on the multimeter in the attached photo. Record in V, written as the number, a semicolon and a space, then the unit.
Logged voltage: 499; V
